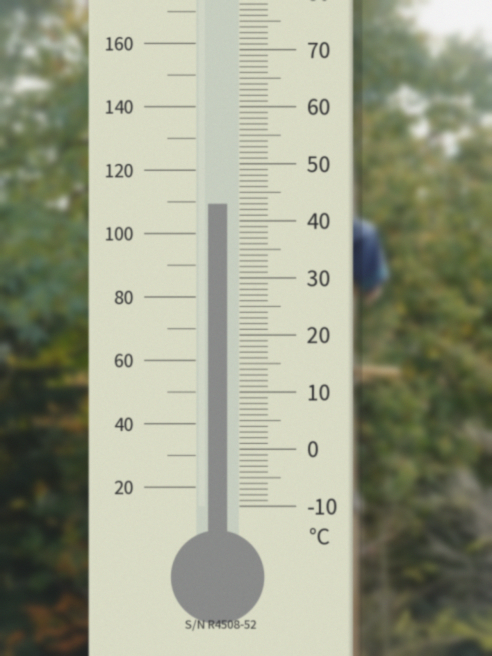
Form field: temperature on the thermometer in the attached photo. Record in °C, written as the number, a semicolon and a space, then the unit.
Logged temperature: 43; °C
